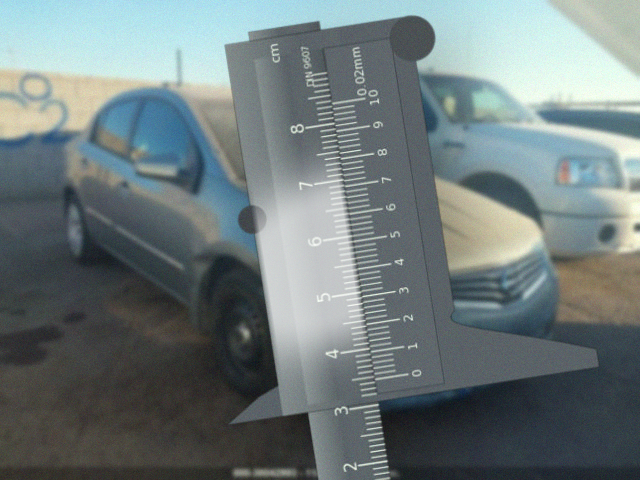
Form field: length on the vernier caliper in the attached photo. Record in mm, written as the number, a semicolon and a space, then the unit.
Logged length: 34.5; mm
